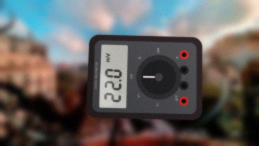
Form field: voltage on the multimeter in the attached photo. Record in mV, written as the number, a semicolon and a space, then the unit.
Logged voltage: 22.0; mV
